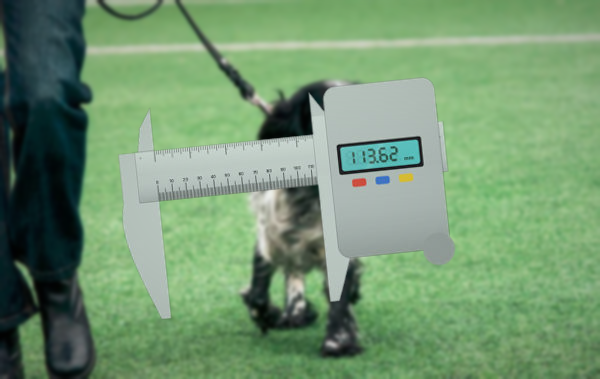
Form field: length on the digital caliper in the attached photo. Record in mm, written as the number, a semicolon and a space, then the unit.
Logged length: 113.62; mm
